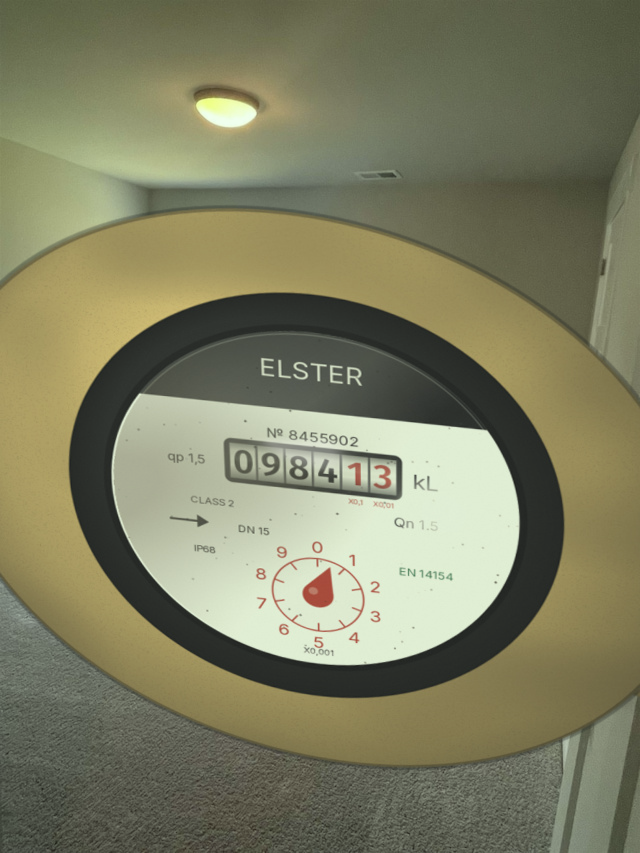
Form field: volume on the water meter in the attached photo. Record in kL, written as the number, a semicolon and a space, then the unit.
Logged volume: 984.130; kL
